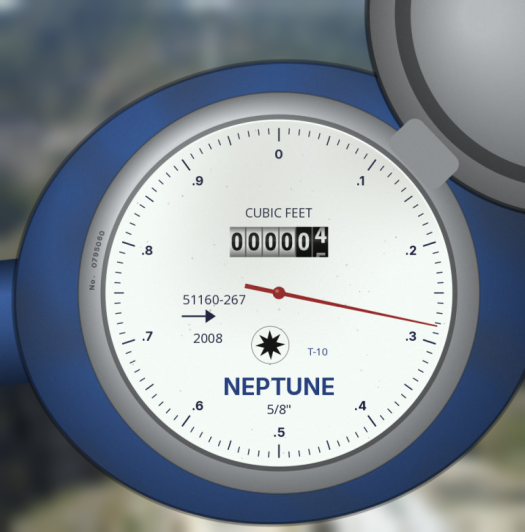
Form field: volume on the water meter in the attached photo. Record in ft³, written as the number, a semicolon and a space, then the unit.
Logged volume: 4.28; ft³
